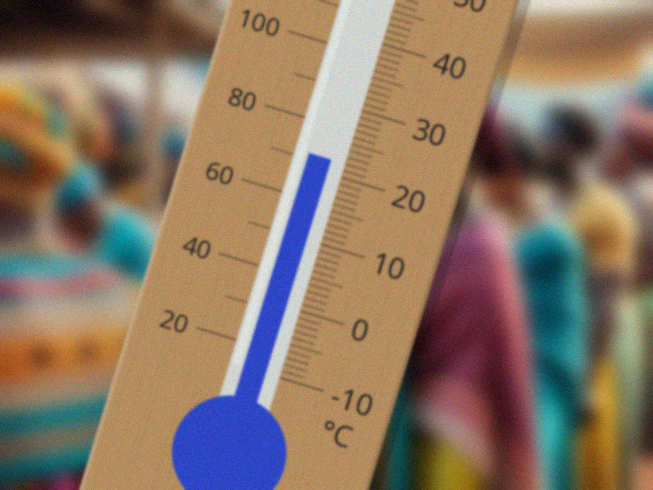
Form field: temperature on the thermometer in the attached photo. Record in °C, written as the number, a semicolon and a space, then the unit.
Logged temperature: 22; °C
